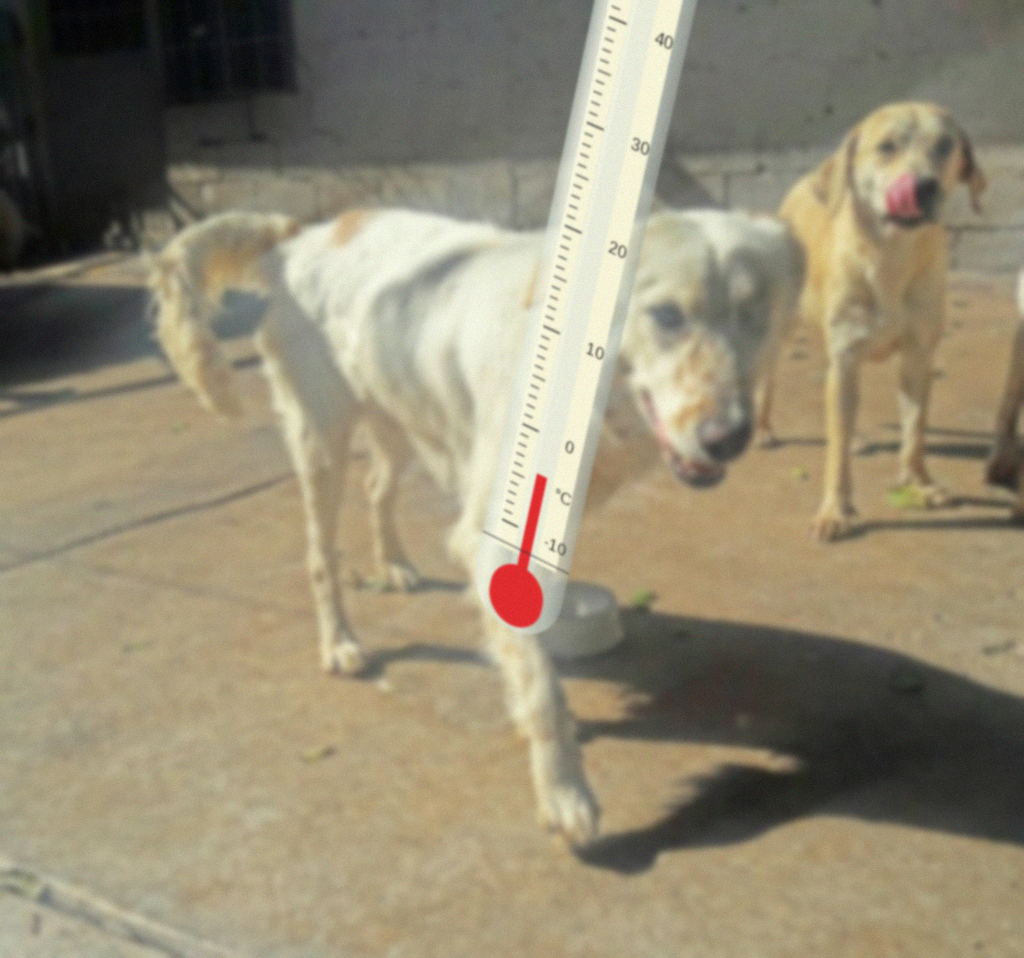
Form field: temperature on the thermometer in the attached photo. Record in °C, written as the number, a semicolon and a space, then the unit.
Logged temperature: -4; °C
